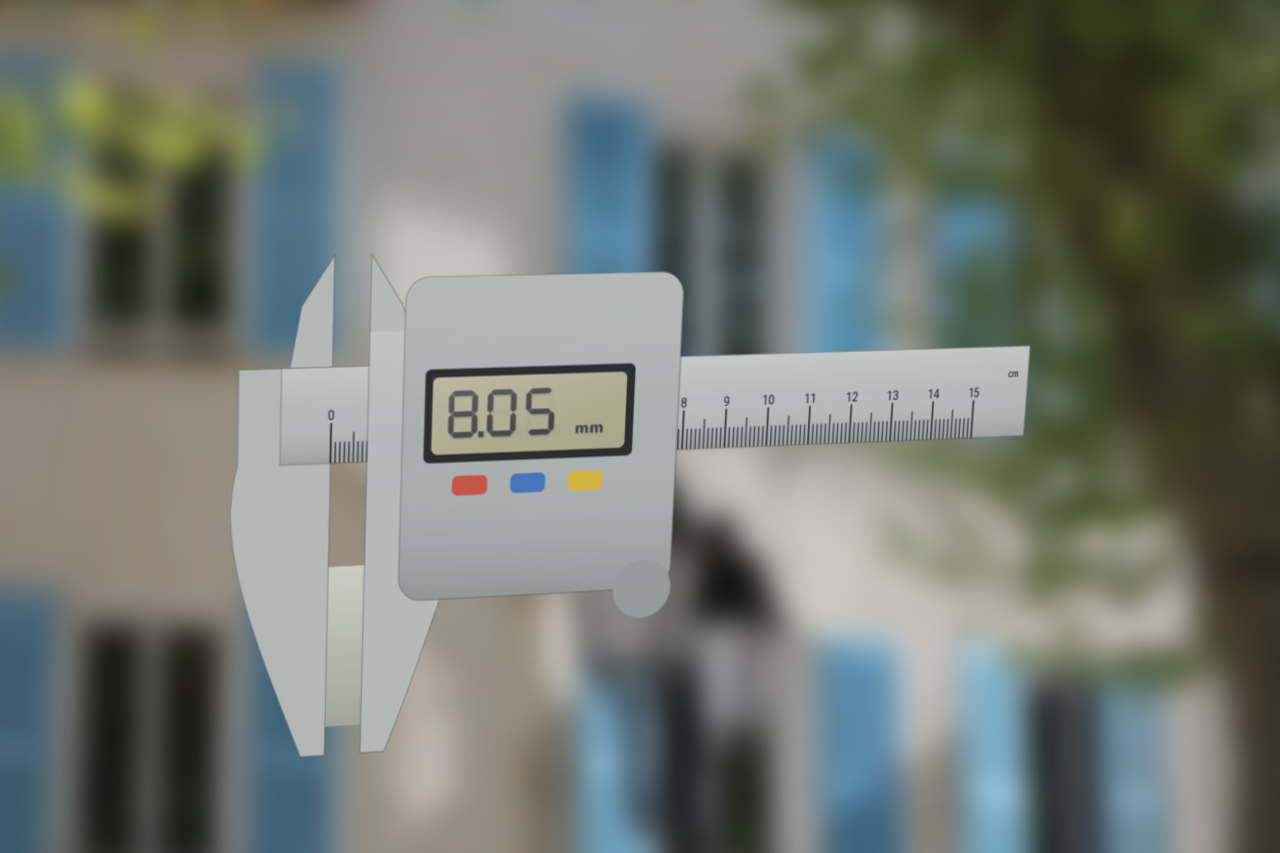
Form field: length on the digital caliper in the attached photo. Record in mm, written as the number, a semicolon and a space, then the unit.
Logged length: 8.05; mm
